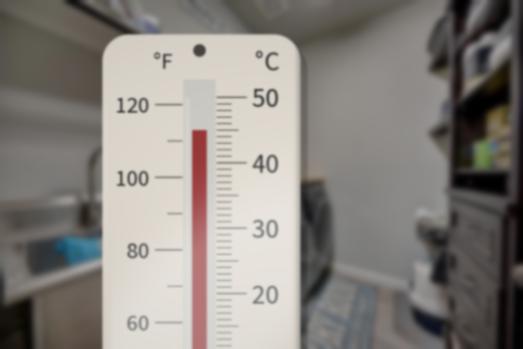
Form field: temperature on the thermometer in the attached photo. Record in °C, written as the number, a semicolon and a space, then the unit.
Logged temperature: 45; °C
